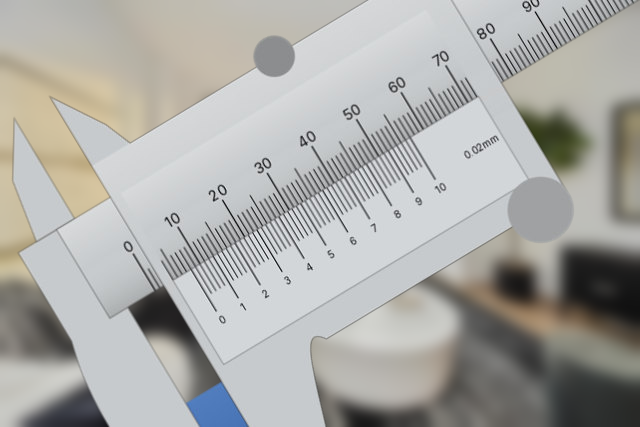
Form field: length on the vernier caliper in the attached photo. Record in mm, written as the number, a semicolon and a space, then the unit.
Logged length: 8.0; mm
